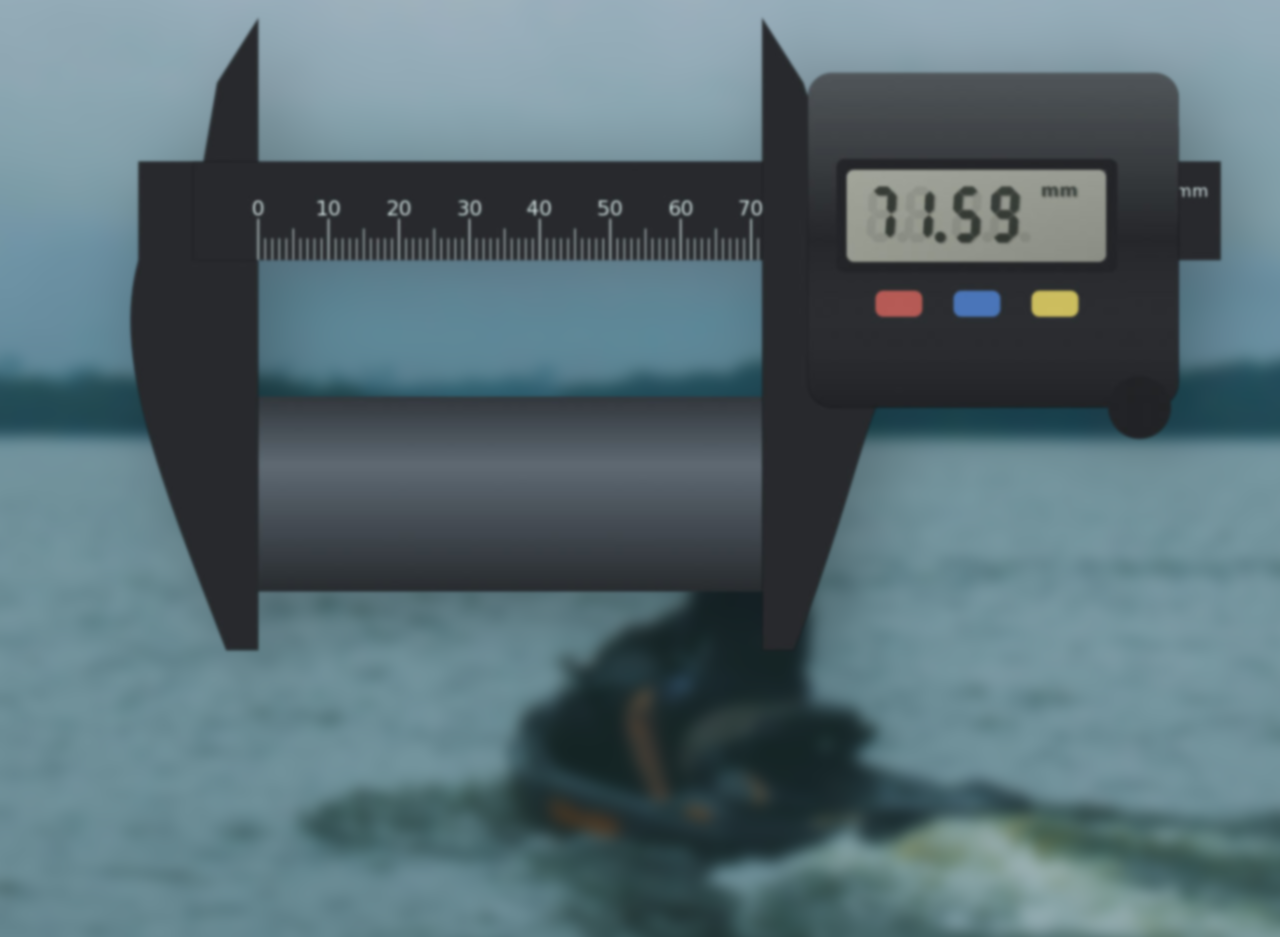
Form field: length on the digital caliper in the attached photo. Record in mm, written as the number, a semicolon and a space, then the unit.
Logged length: 71.59; mm
